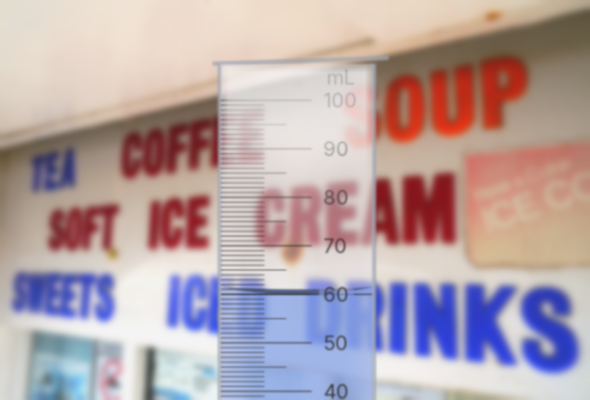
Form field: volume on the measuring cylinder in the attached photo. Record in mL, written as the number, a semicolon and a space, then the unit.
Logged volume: 60; mL
